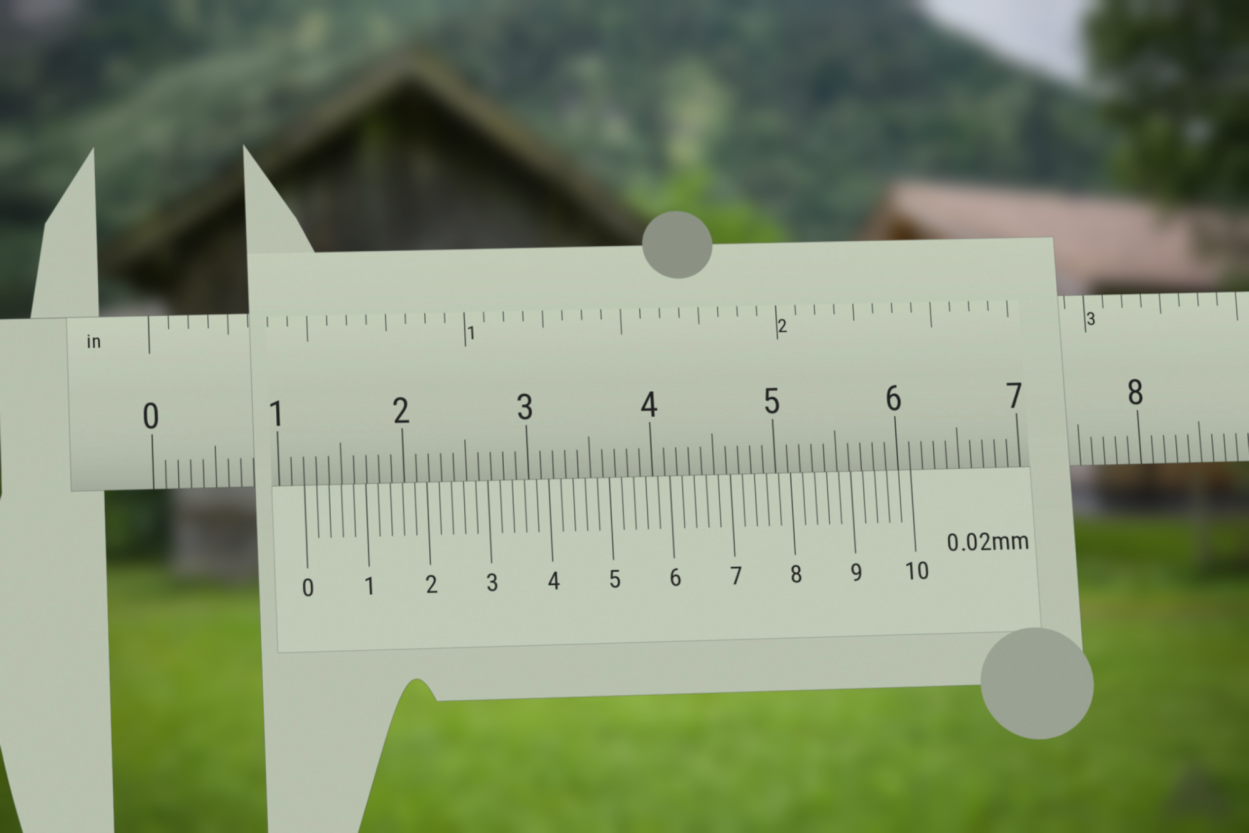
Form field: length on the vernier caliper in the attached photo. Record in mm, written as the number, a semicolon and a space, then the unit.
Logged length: 12.0; mm
